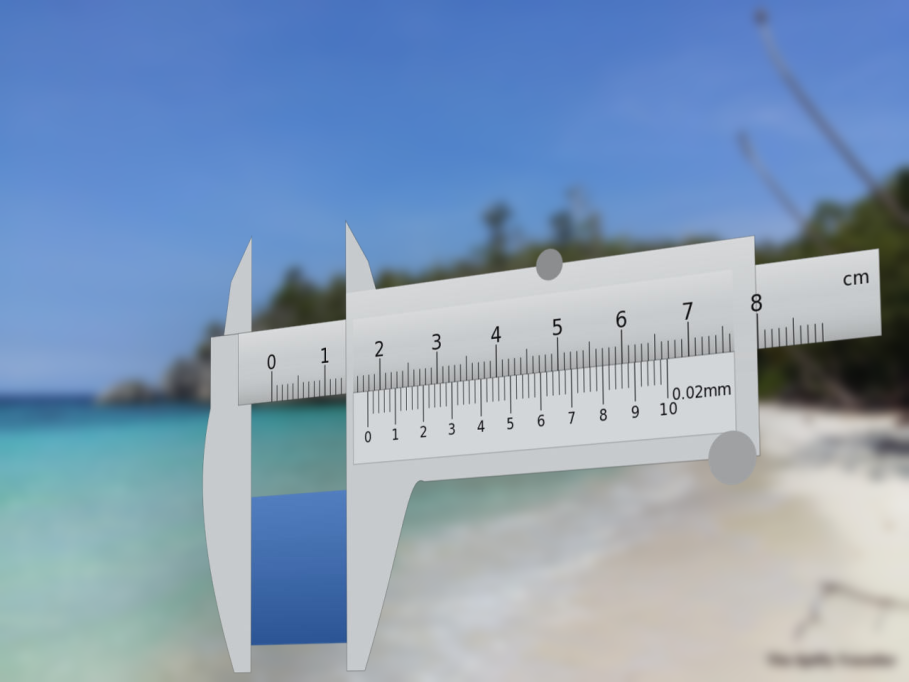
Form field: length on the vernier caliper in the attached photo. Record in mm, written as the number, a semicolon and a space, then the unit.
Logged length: 17.8; mm
